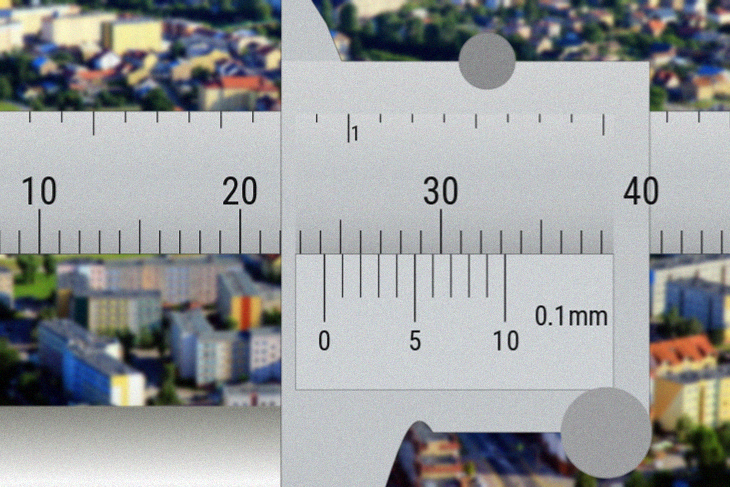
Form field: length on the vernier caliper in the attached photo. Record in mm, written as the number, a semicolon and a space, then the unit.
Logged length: 24.2; mm
